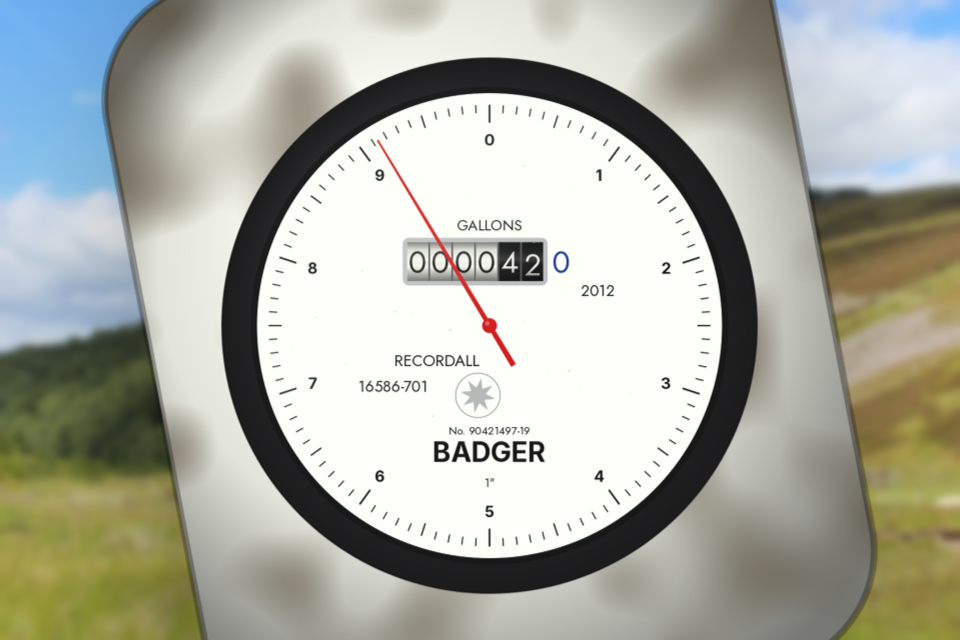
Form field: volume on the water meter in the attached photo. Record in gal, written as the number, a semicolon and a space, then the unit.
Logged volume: 419.1; gal
